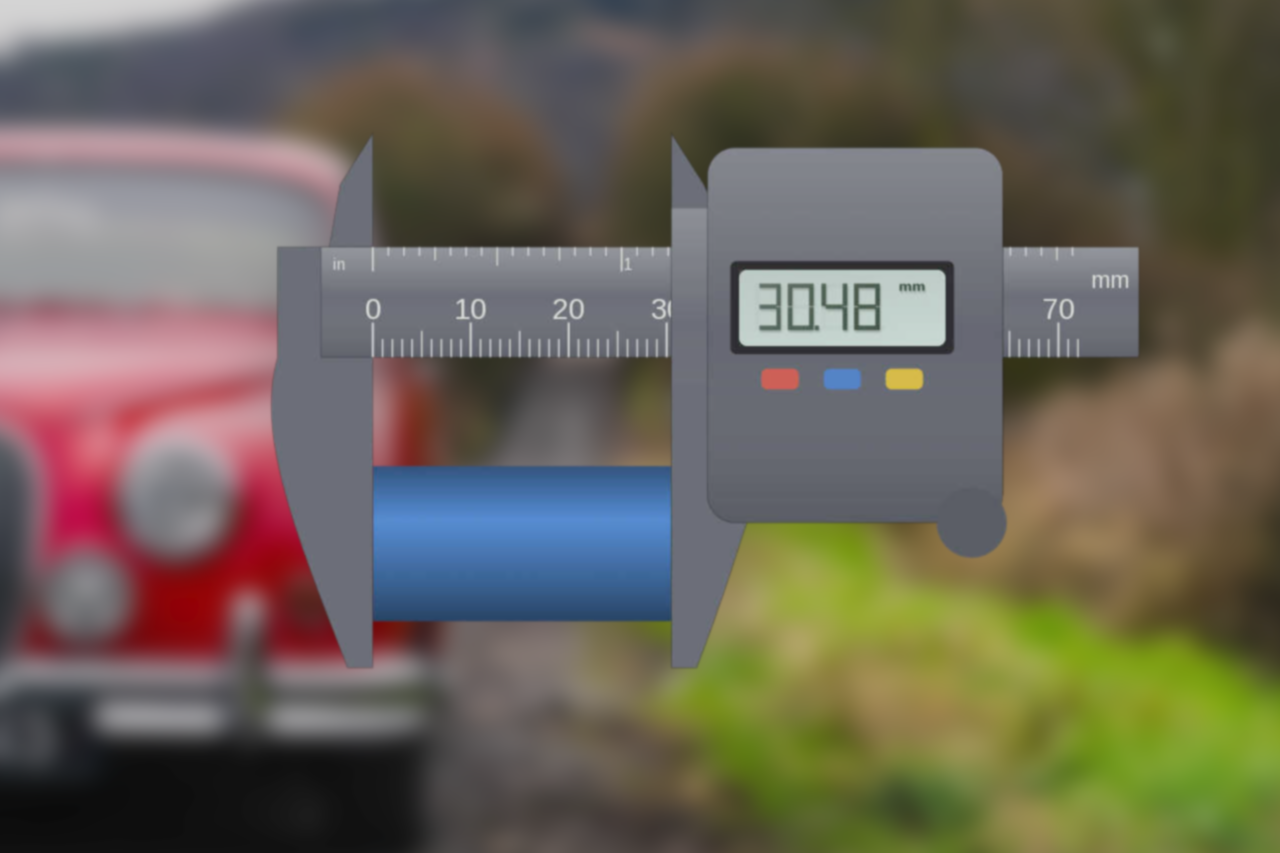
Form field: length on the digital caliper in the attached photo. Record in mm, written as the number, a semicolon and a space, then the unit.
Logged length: 30.48; mm
